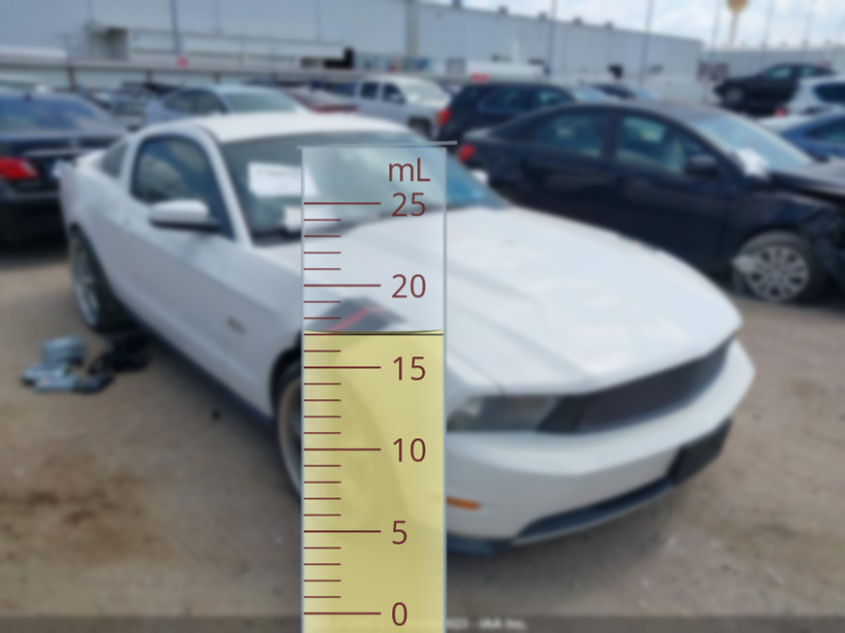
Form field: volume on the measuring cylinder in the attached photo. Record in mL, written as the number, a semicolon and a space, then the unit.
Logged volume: 17; mL
